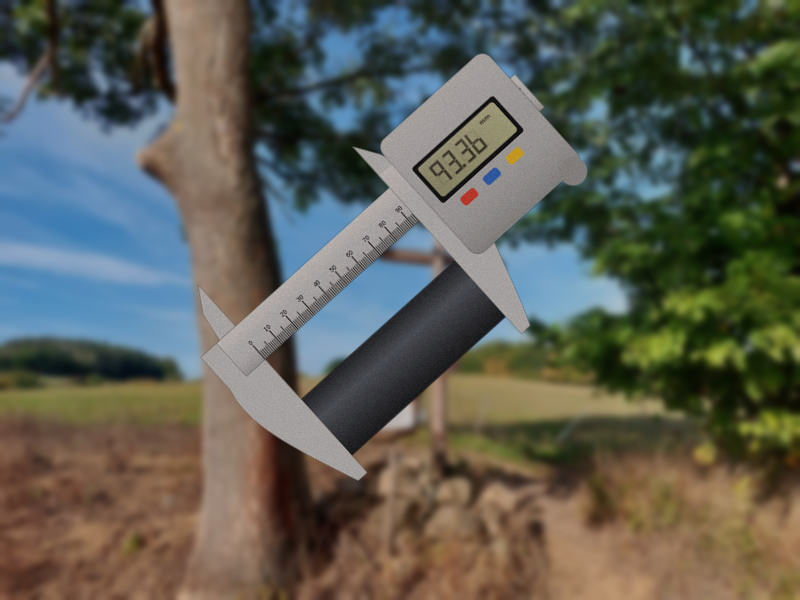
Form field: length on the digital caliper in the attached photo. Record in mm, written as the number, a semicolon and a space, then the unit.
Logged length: 93.36; mm
